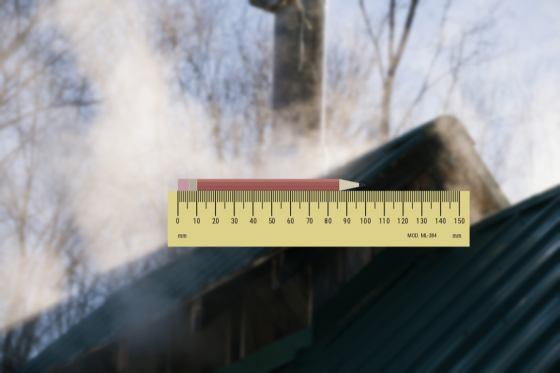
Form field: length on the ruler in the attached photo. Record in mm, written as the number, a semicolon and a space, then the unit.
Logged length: 100; mm
